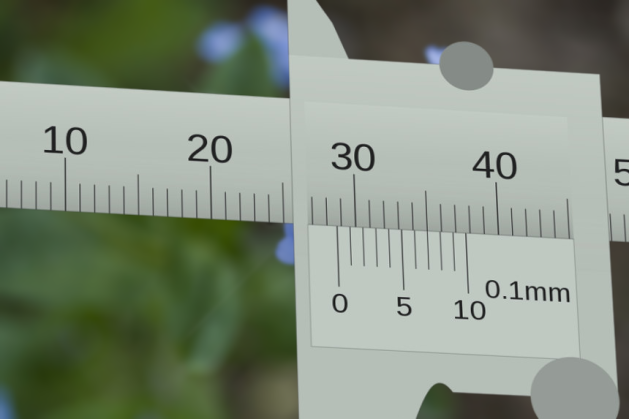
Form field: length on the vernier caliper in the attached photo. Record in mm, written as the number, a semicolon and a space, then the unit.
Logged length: 28.7; mm
